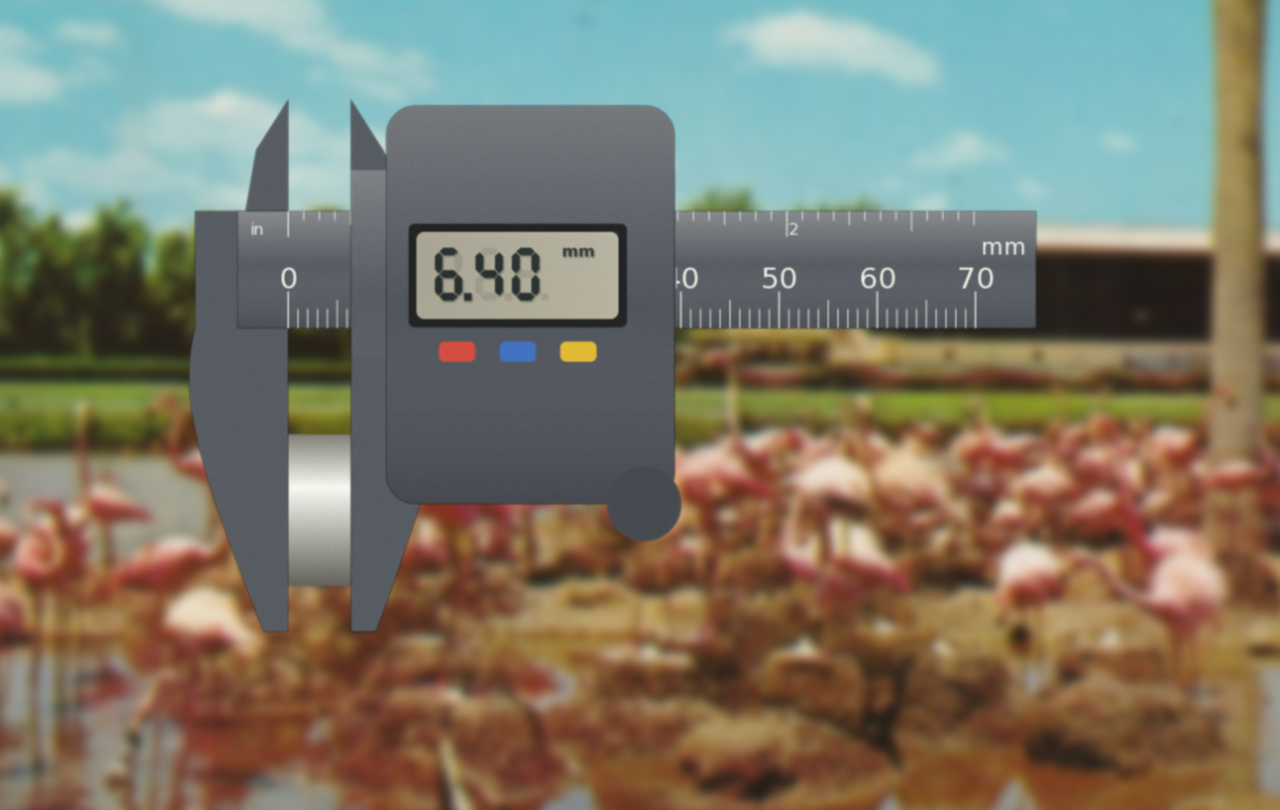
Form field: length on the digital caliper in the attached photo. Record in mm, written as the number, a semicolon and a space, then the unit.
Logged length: 6.40; mm
